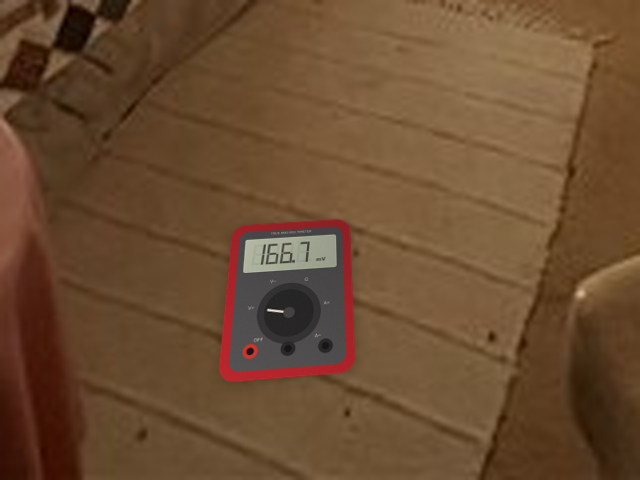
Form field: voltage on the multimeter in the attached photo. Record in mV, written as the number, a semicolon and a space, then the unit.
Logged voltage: 166.7; mV
